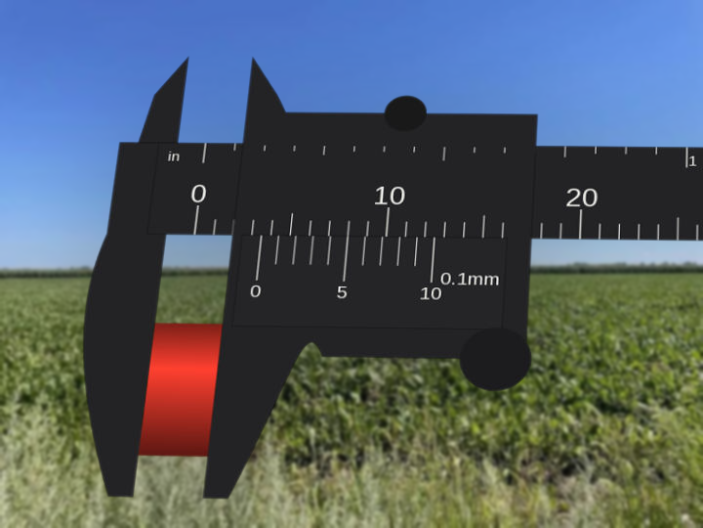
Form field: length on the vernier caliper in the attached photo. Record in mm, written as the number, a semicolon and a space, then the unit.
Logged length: 3.5; mm
